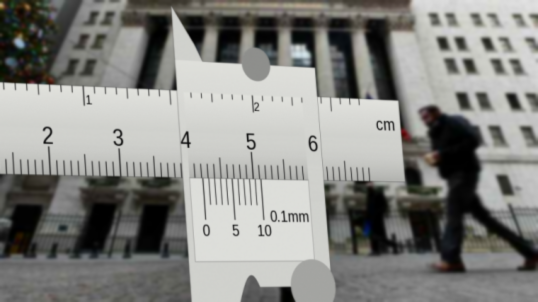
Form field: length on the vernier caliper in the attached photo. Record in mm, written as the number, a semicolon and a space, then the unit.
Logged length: 42.2; mm
